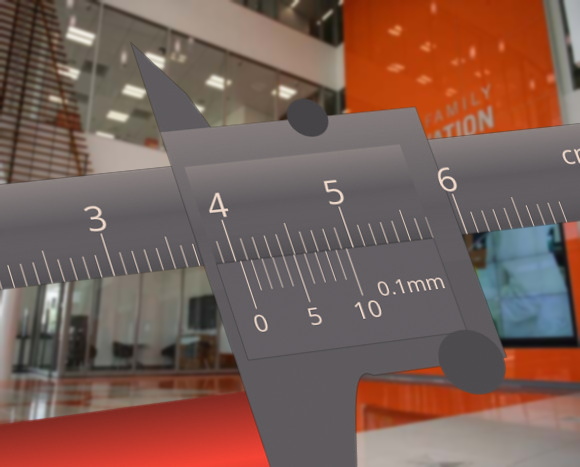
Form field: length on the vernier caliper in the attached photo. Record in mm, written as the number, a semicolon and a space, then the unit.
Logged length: 40.4; mm
